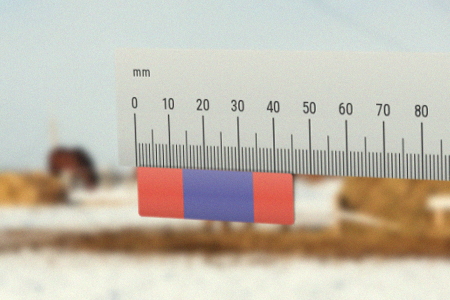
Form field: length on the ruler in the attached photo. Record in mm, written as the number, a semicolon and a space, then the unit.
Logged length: 45; mm
